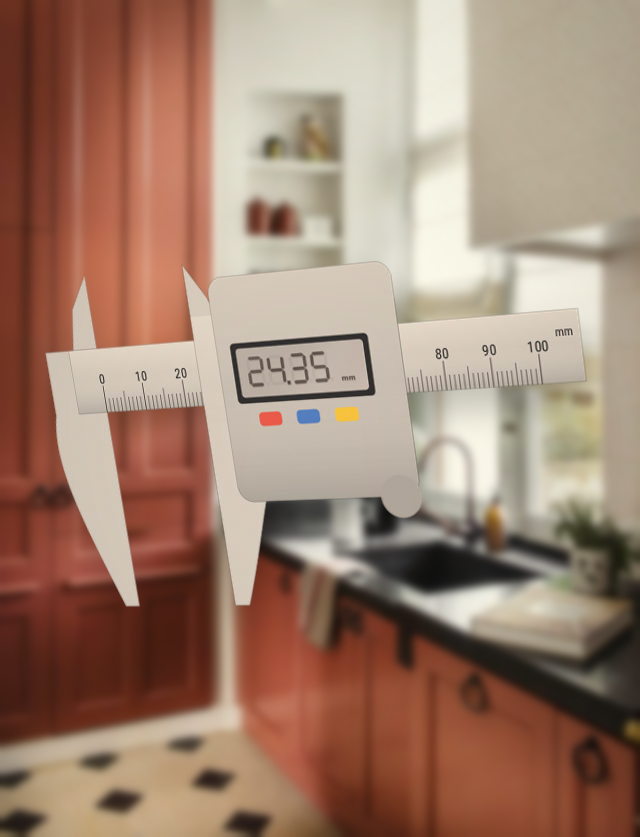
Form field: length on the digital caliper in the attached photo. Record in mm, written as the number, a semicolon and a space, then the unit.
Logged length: 24.35; mm
